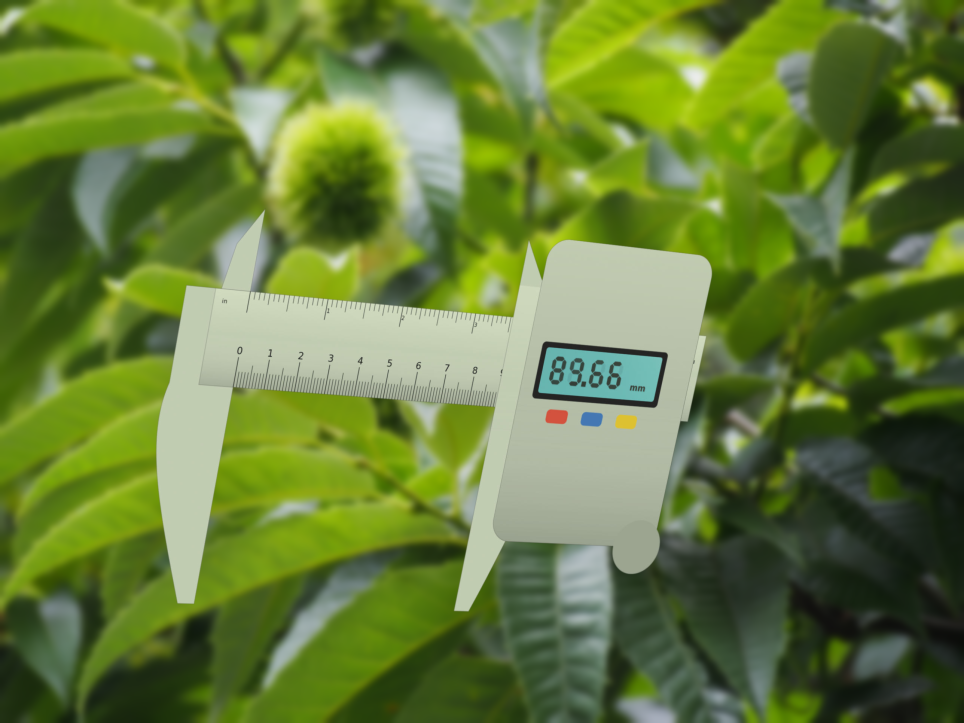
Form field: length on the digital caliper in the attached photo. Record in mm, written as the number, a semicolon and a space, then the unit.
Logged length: 89.66; mm
